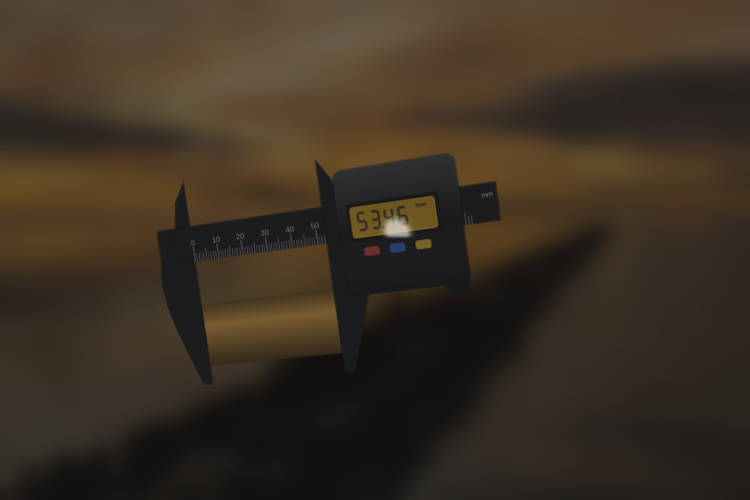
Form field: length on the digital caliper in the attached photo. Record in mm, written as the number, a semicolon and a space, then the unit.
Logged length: 53.46; mm
